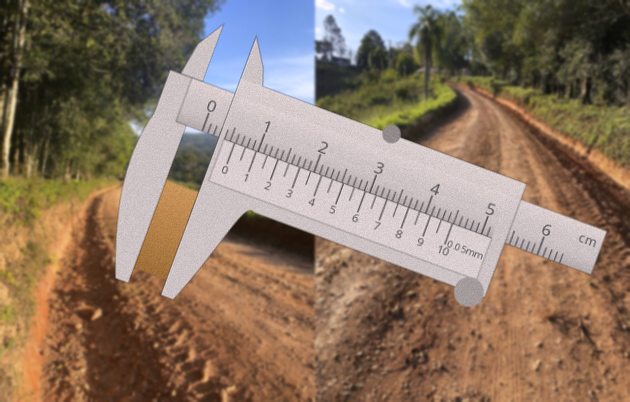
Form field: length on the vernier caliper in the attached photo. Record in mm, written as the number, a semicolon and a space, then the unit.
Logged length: 5.8; mm
